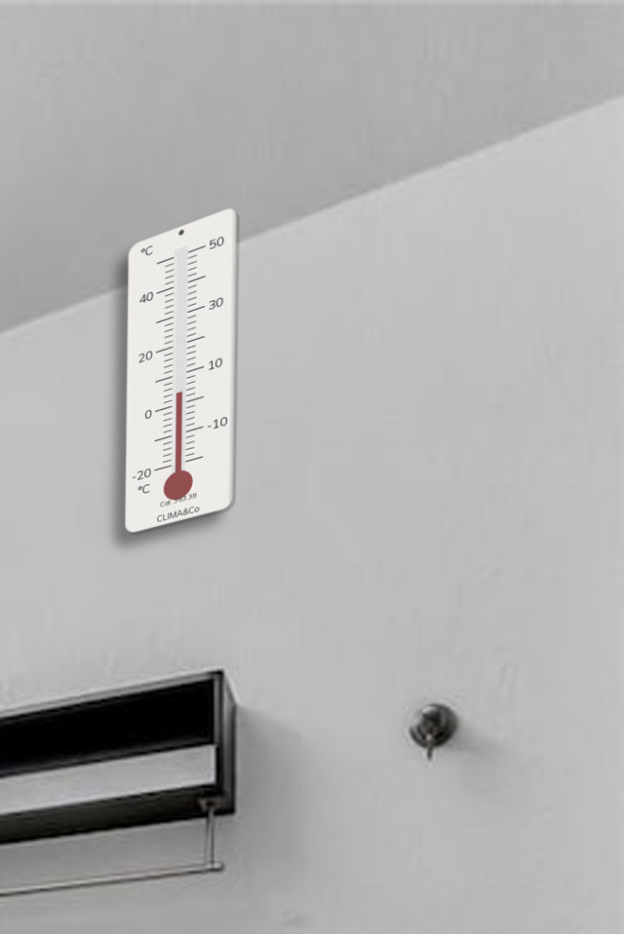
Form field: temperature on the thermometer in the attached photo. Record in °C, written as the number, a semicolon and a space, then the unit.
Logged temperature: 4; °C
